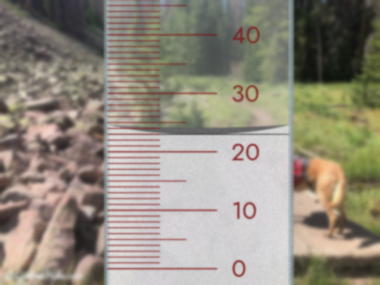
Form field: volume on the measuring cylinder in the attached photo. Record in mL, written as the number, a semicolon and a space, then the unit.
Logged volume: 23; mL
